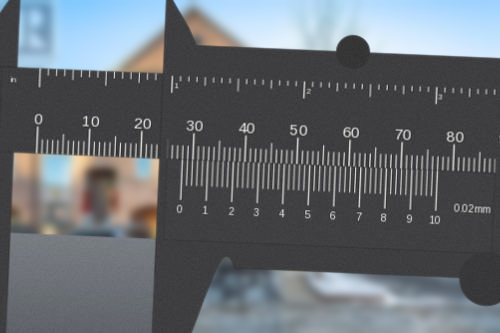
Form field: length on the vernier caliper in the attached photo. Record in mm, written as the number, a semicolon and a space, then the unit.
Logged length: 28.0; mm
